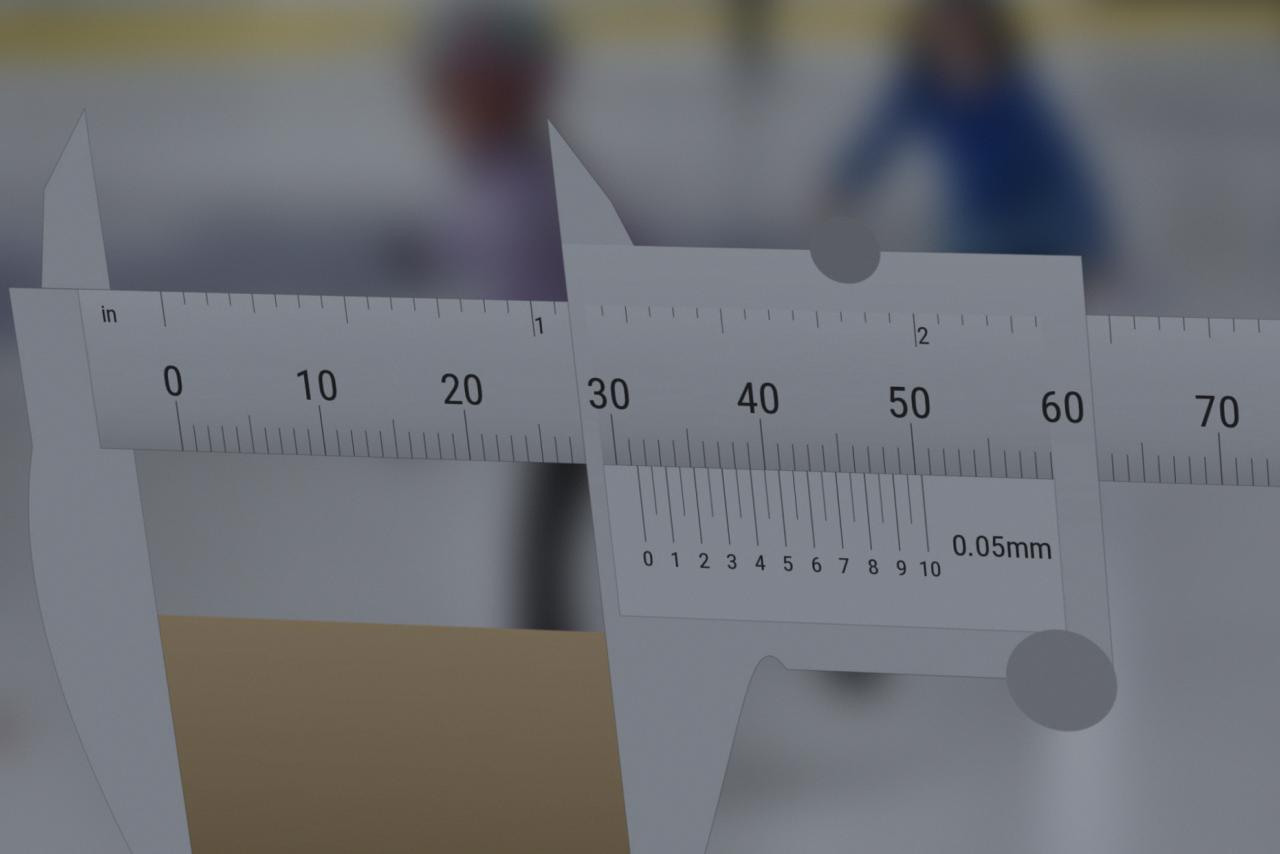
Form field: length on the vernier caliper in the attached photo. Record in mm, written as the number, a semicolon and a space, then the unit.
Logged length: 31.4; mm
